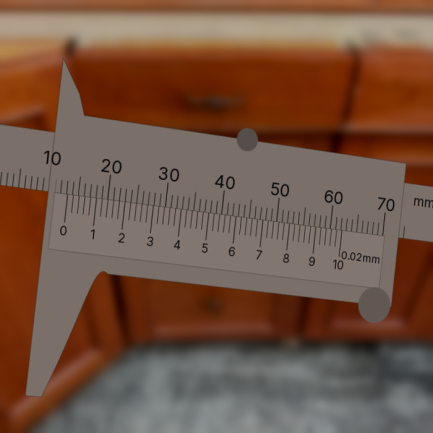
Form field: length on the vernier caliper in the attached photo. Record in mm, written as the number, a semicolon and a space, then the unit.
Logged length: 13.2; mm
